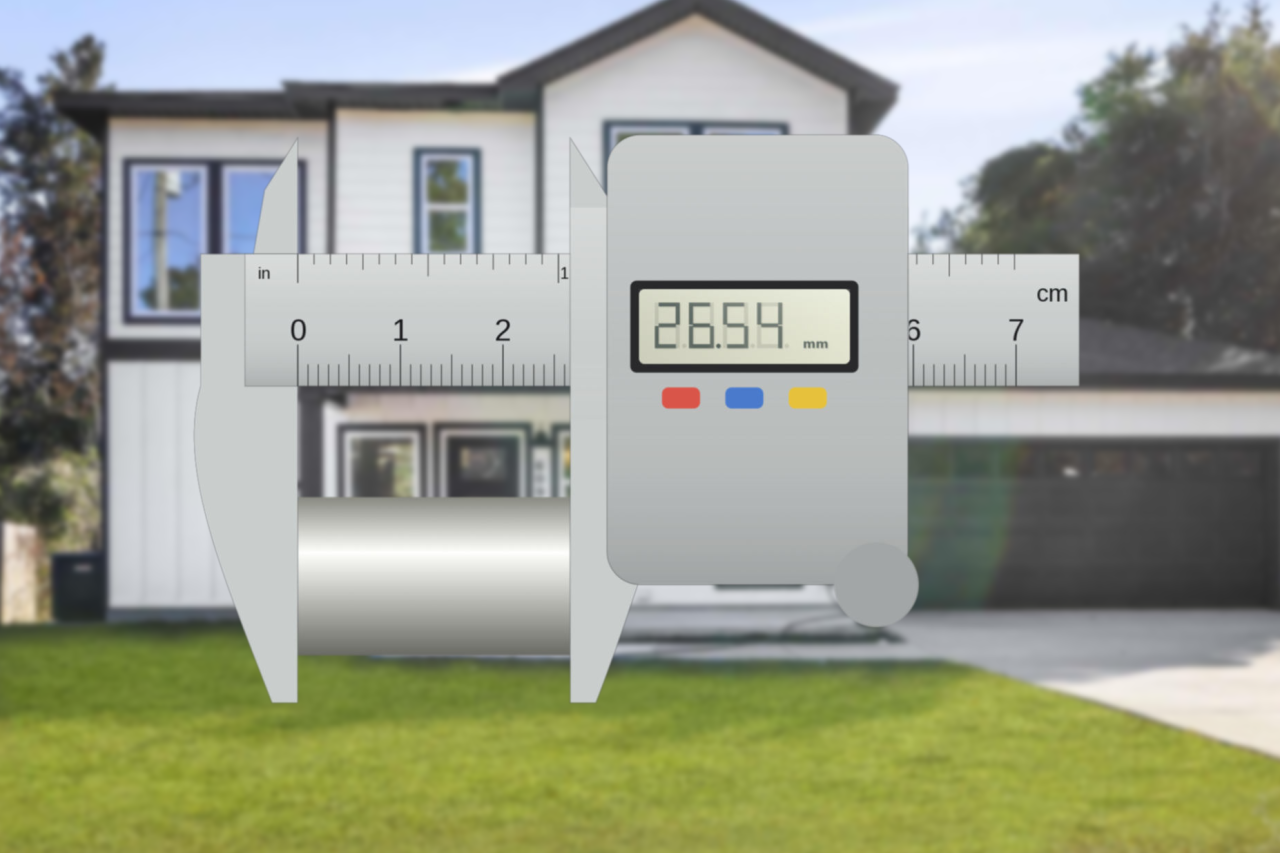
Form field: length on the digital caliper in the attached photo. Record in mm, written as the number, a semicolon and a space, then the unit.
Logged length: 26.54; mm
